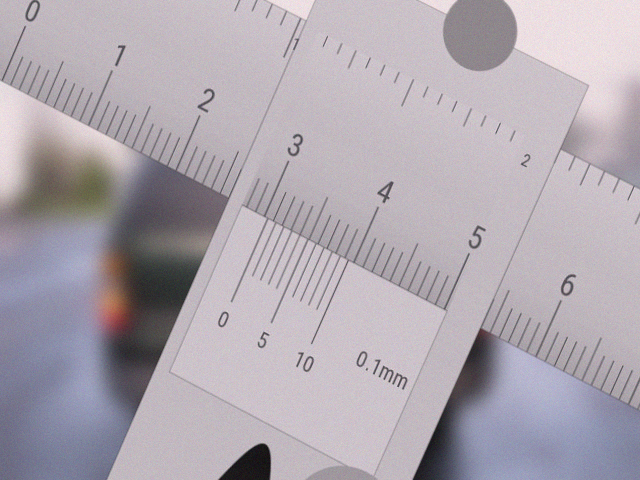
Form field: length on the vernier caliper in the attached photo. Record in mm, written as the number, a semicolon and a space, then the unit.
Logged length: 30.4; mm
